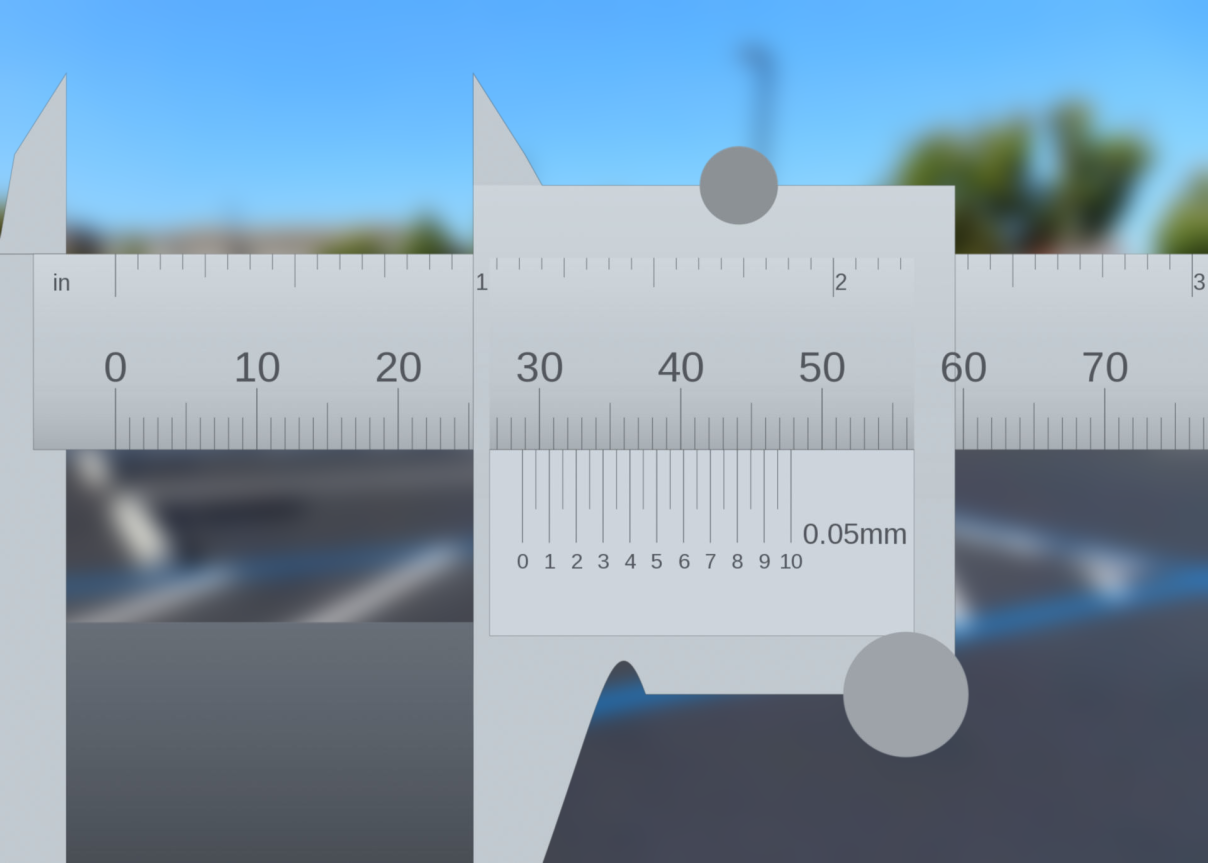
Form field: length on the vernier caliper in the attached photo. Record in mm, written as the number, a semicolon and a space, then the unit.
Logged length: 28.8; mm
